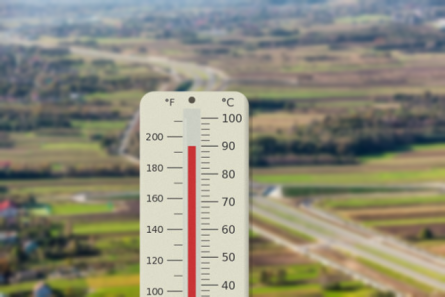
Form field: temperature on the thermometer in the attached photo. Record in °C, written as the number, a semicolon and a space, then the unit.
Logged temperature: 90; °C
